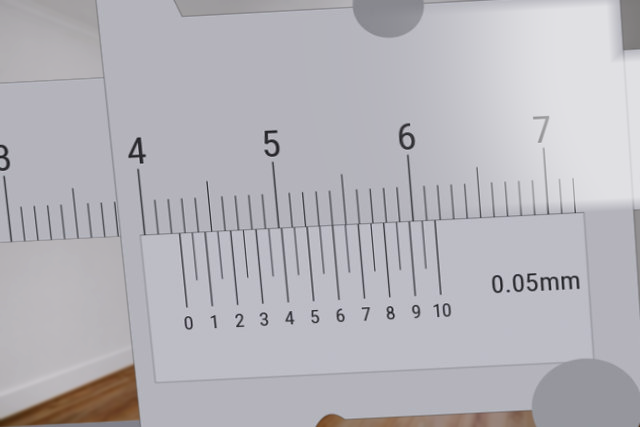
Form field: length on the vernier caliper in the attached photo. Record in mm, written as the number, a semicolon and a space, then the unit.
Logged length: 42.6; mm
